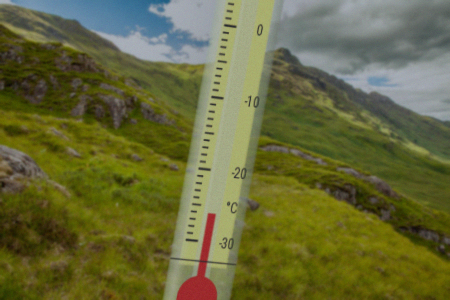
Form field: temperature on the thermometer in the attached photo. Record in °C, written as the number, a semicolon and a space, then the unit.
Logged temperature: -26; °C
